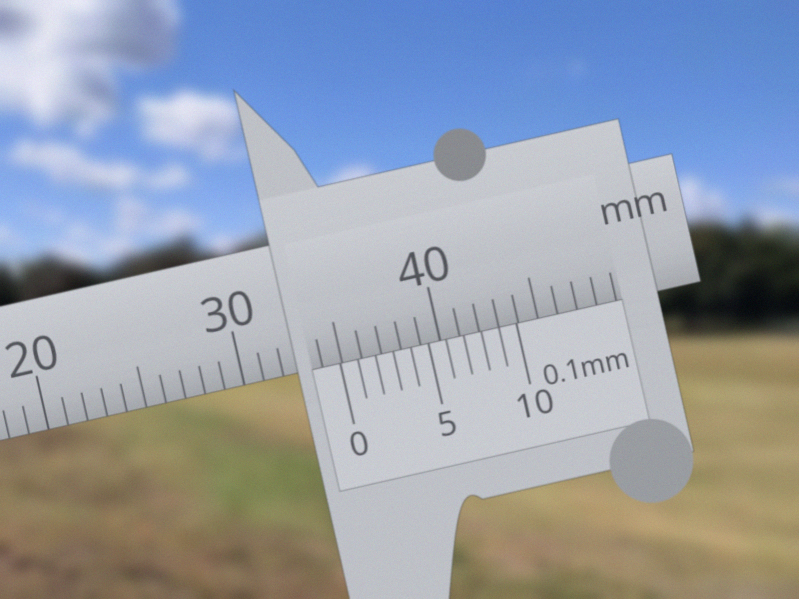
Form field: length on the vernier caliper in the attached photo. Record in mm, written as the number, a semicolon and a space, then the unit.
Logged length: 34.9; mm
